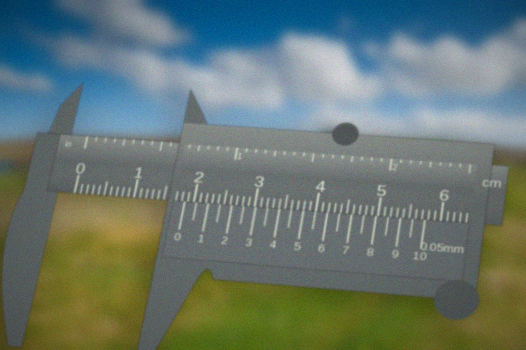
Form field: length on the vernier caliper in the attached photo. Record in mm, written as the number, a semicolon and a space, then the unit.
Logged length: 18.5; mm
